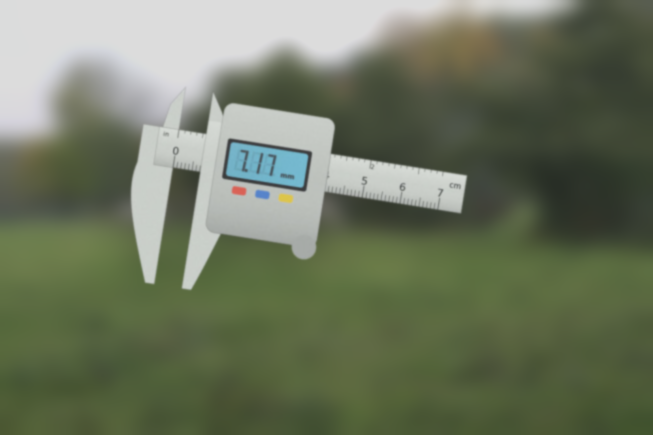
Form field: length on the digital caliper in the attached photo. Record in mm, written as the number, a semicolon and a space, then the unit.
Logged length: 7.17; mm
